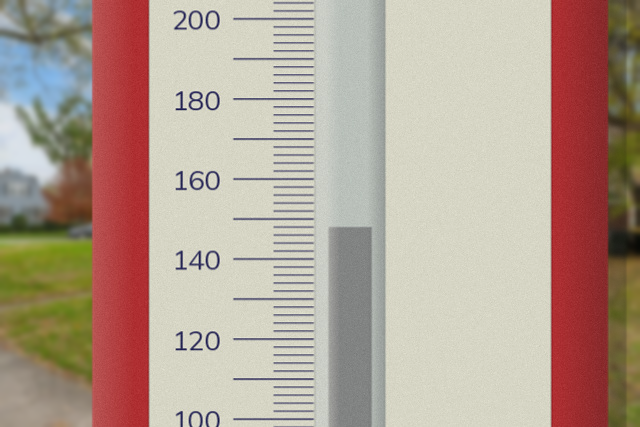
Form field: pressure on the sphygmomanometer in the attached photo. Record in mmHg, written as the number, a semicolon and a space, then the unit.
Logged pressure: 148; mmHg
